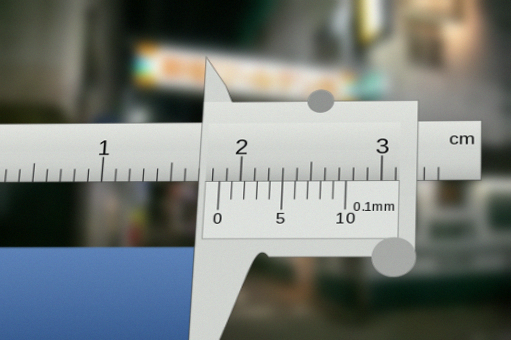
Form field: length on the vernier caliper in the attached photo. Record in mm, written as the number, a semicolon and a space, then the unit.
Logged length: 18.5; mm
